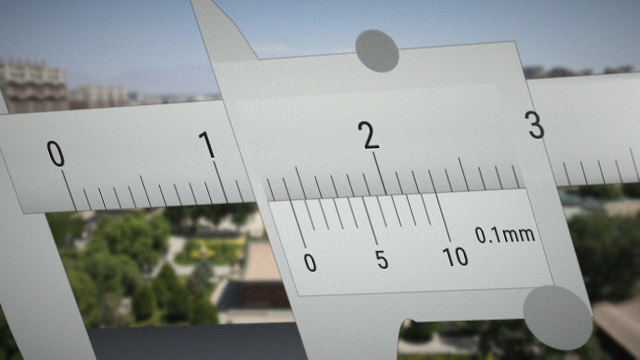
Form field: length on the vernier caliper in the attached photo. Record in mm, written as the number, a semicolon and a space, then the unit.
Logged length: 14.0; mm
